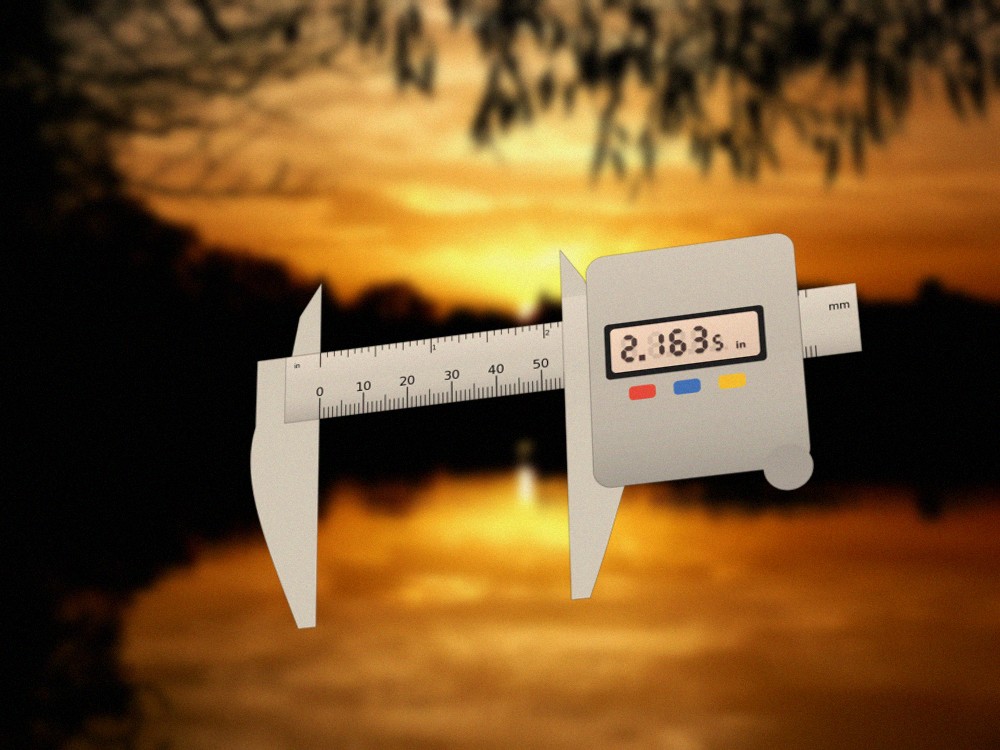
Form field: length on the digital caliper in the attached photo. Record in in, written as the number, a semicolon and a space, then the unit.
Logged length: 2.1635; in
